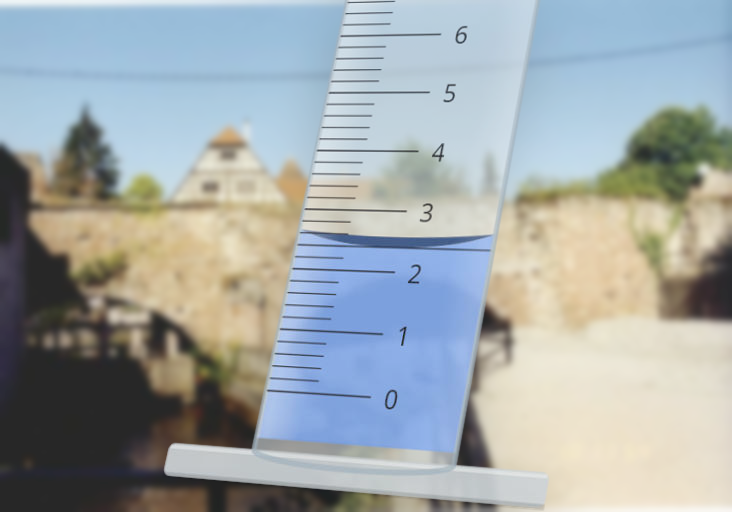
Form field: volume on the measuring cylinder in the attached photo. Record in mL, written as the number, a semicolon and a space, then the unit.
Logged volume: 2.4; mL
